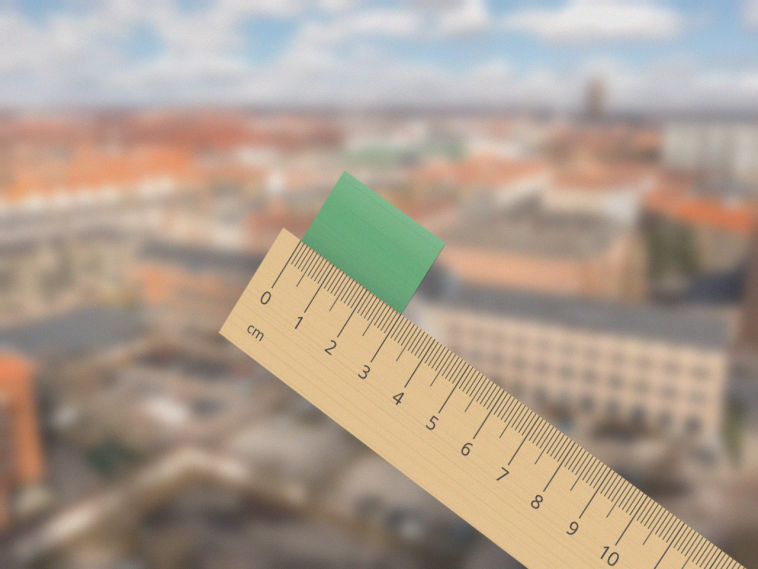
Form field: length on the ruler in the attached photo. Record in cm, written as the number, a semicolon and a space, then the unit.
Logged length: 3; cm
